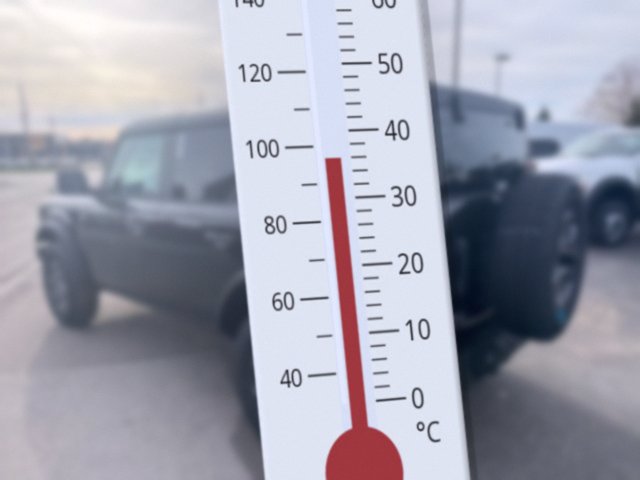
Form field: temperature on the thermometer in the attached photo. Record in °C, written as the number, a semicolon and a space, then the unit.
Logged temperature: 36; °C
